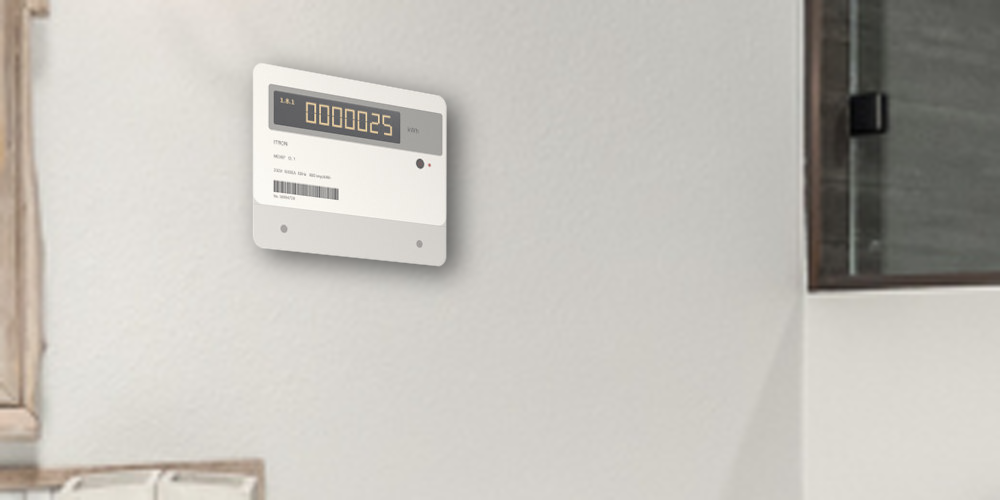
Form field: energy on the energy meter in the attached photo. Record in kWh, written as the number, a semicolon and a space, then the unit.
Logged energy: 25; kWh
